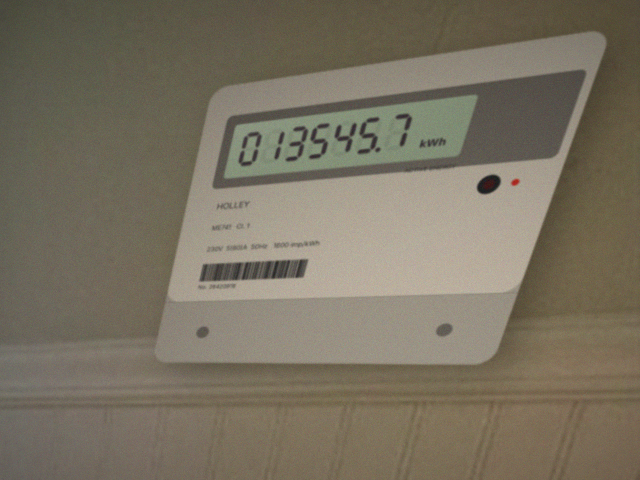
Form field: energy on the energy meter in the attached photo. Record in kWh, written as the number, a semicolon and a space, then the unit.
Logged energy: 13545.7; kWh
